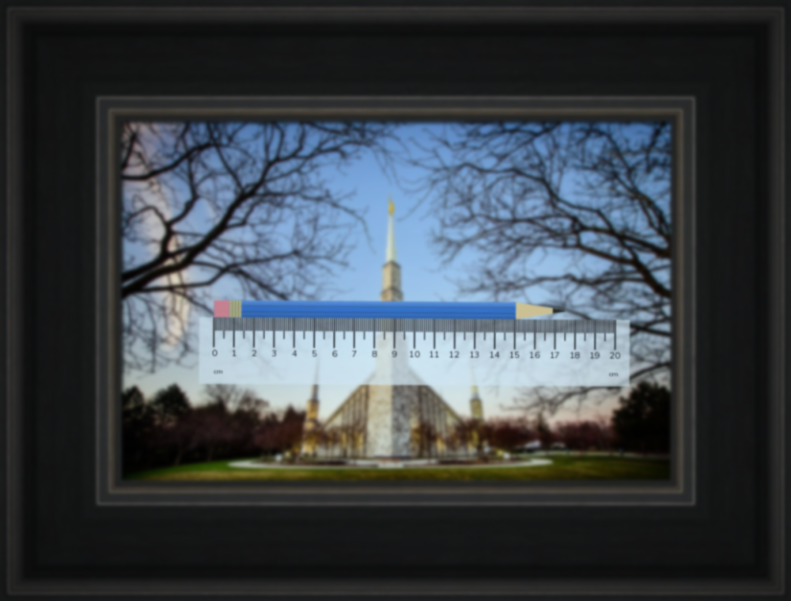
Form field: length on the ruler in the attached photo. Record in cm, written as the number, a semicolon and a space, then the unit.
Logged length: 17.5; cm
